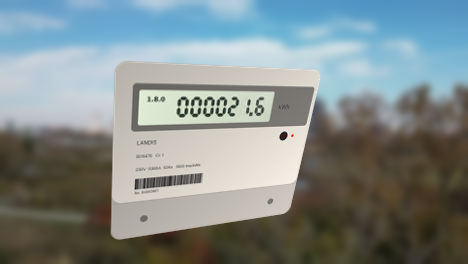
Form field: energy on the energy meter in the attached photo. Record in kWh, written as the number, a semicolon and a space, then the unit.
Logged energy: 21.6; kWh
